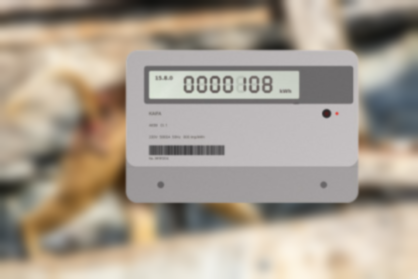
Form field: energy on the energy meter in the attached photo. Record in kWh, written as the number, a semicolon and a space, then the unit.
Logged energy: 108; kWh
